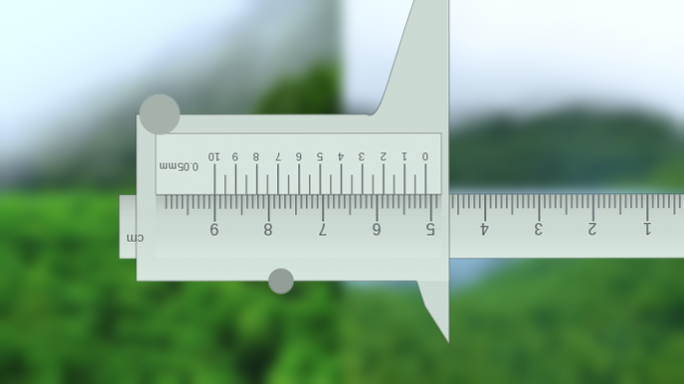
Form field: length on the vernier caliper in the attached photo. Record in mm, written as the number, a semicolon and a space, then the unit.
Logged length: 51.0; mm
